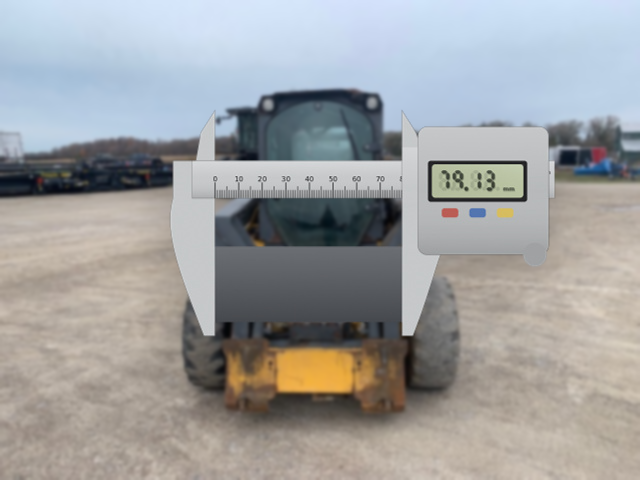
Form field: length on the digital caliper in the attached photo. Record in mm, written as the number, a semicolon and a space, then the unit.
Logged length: 79.13; mm
